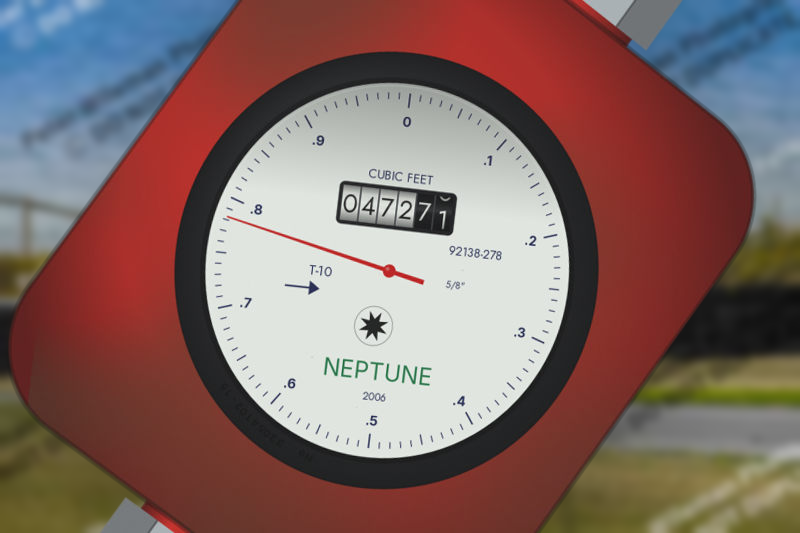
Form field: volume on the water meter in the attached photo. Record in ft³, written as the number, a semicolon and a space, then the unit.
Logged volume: 47270.78; ft³
